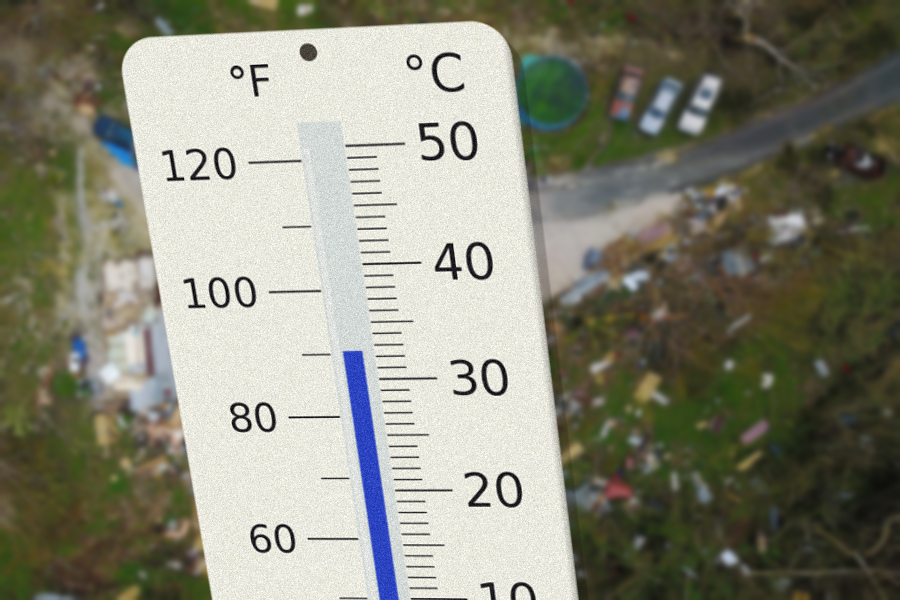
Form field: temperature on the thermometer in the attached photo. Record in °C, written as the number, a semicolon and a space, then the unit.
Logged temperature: 32.5; °C
